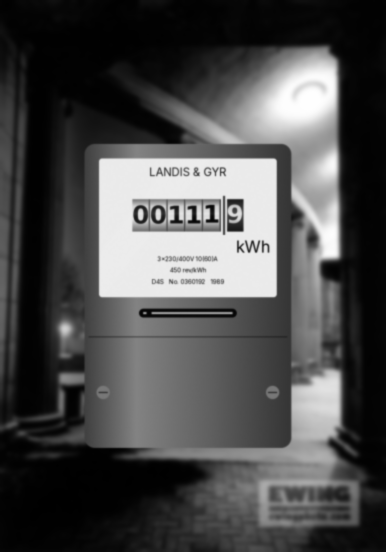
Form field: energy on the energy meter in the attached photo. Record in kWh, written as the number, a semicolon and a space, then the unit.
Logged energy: 111.9; kWh
